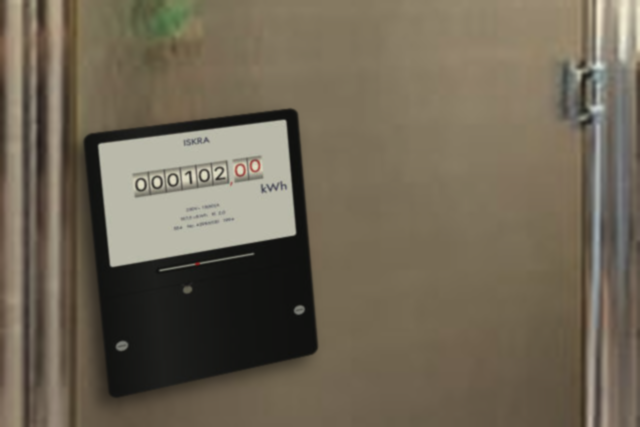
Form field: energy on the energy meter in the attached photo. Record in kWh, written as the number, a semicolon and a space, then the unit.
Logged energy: 102.00; kWh
